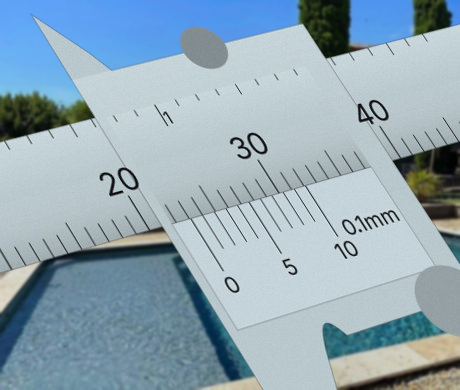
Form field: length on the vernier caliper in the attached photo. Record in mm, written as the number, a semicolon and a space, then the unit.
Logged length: 23.1; mm
